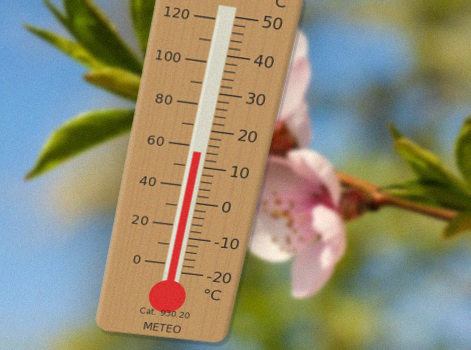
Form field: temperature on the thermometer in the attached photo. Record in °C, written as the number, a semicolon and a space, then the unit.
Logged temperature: 14; °C
